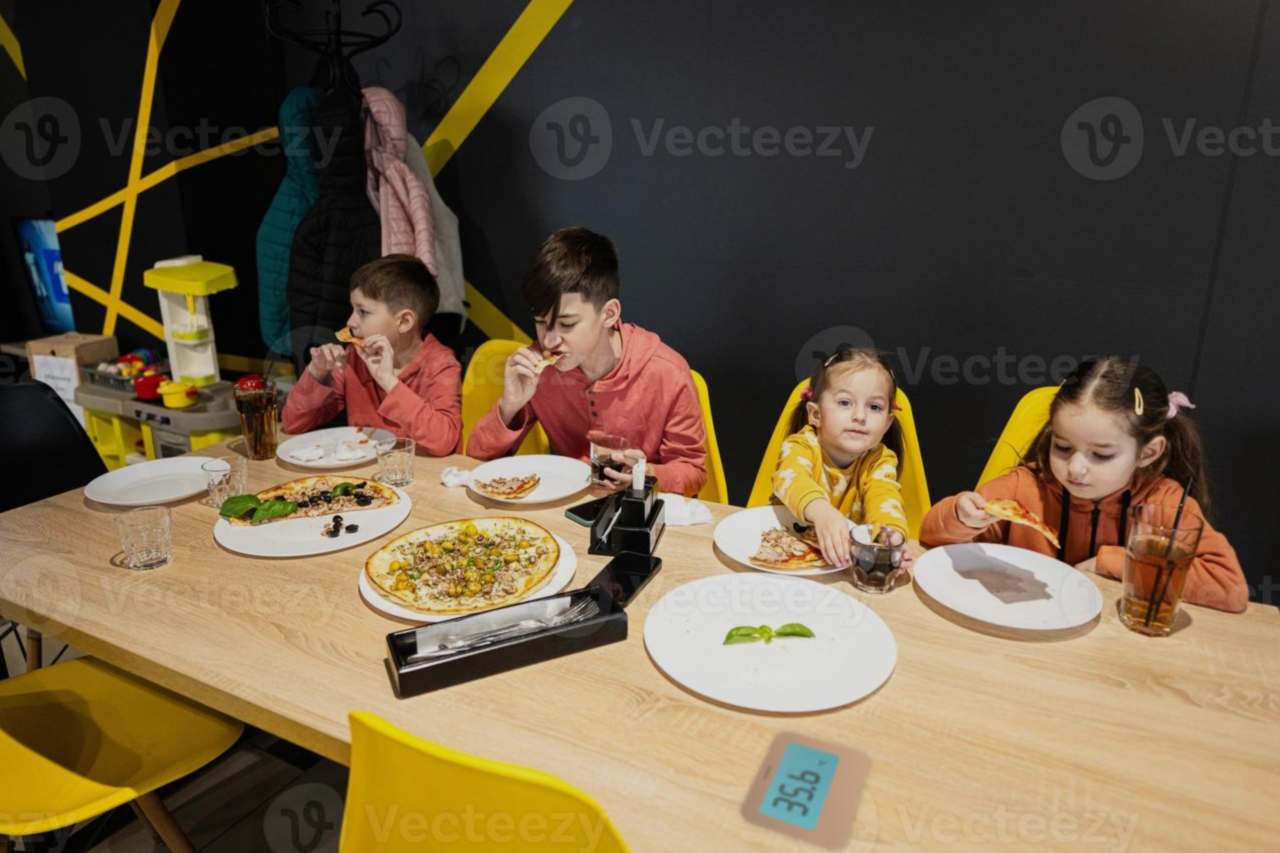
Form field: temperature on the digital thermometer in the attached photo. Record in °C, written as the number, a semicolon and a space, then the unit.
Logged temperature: 35.6; °C
